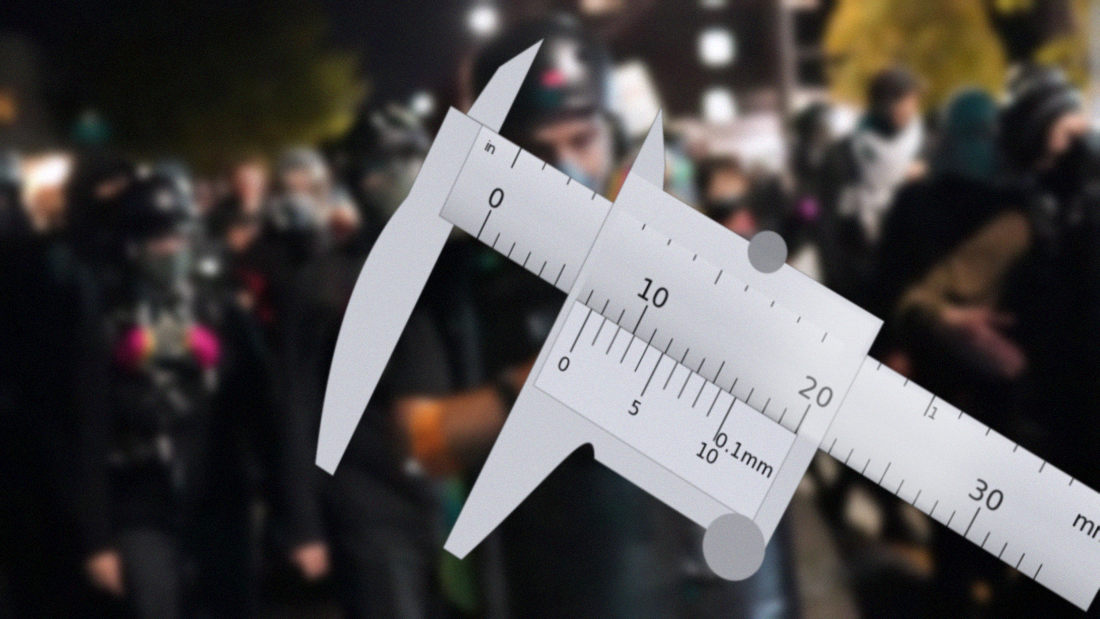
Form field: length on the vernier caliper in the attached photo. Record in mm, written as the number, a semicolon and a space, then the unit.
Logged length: 7.4; mm
